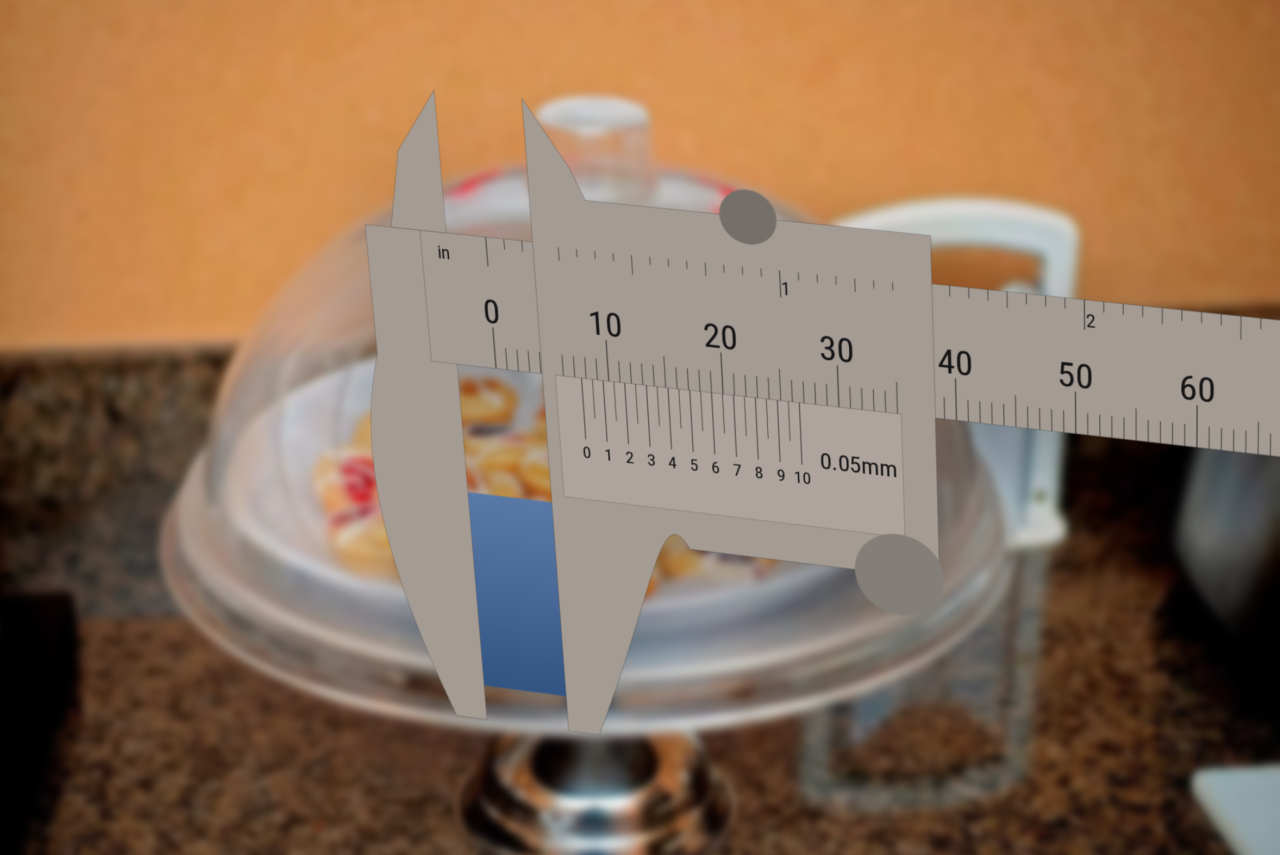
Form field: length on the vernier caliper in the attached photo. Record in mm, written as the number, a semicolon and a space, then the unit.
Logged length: 7.6; mm
